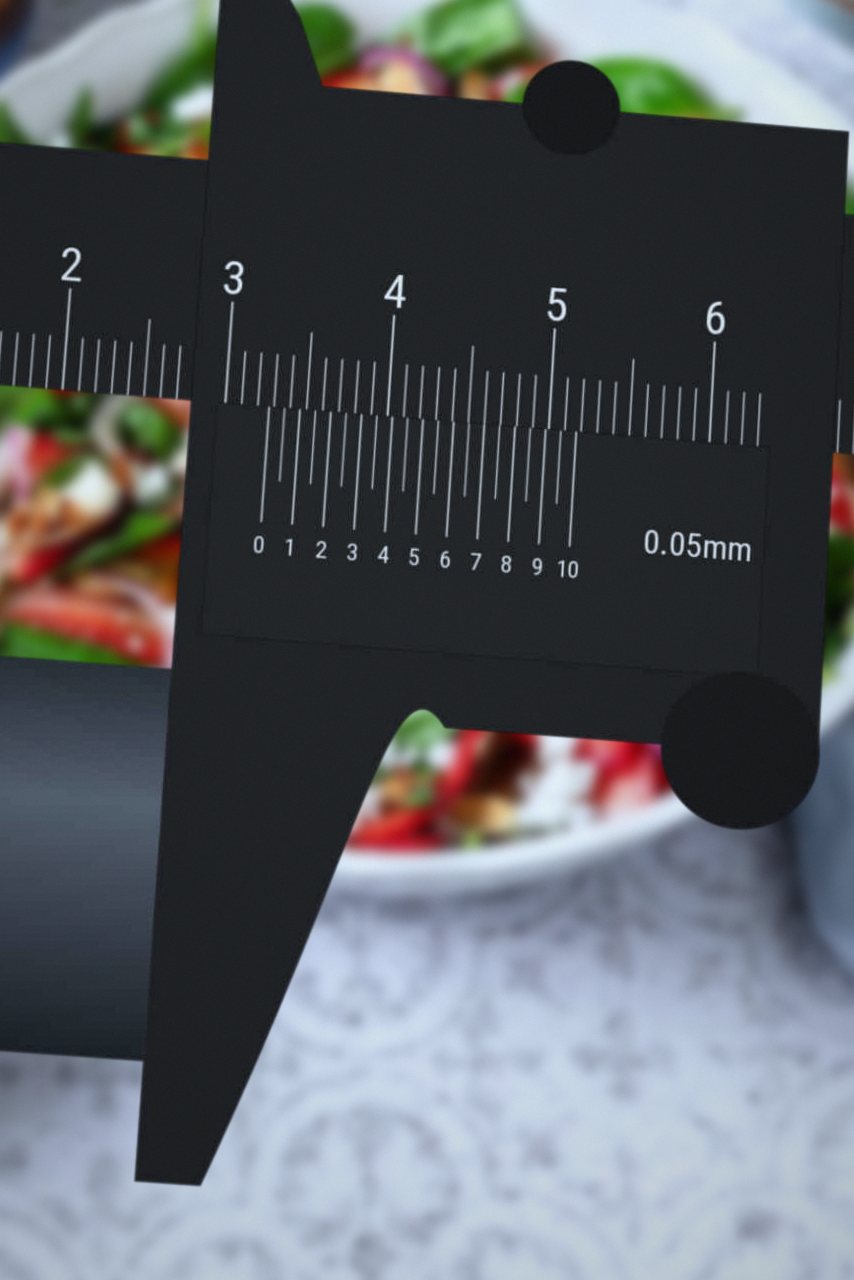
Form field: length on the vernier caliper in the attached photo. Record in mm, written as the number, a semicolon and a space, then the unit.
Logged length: 32.7; mm
